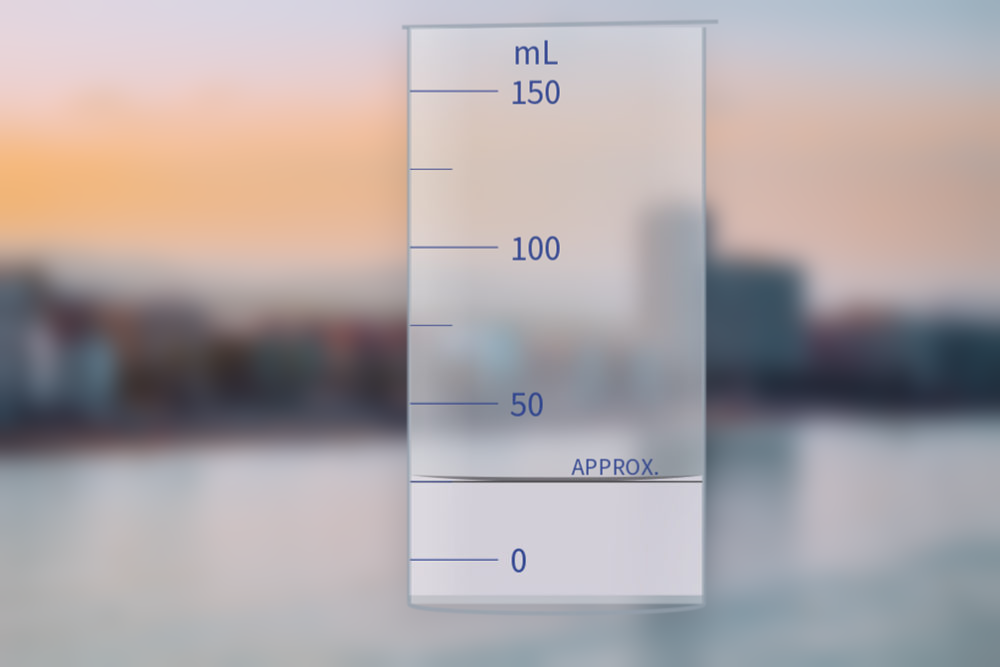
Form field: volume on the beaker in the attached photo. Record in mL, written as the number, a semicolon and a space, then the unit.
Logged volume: 25; mL
